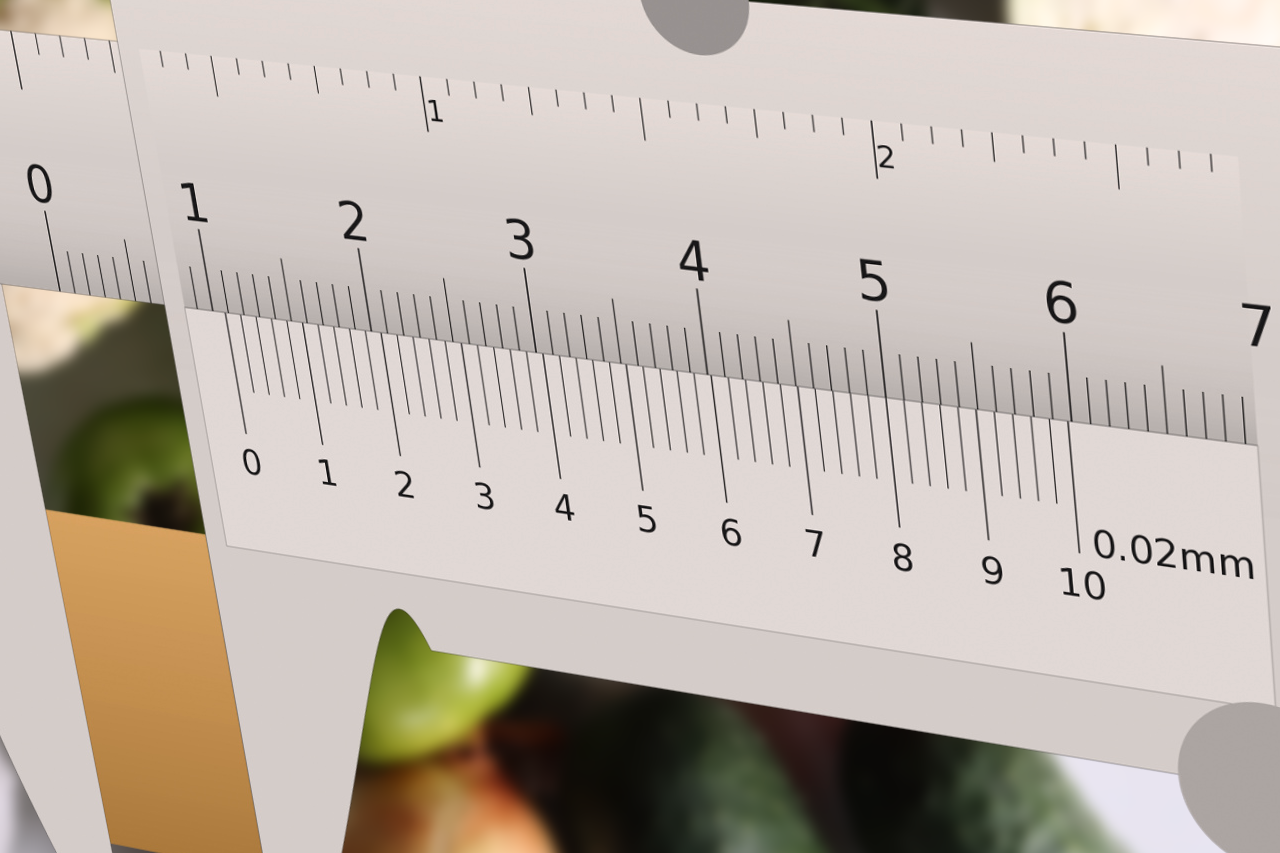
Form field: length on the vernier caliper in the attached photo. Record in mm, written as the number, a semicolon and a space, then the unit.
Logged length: 10.8; mm
